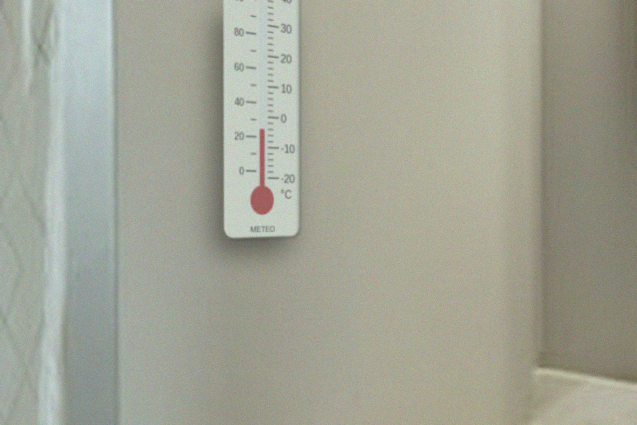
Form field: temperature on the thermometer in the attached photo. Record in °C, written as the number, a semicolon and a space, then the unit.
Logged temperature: -4; °C
